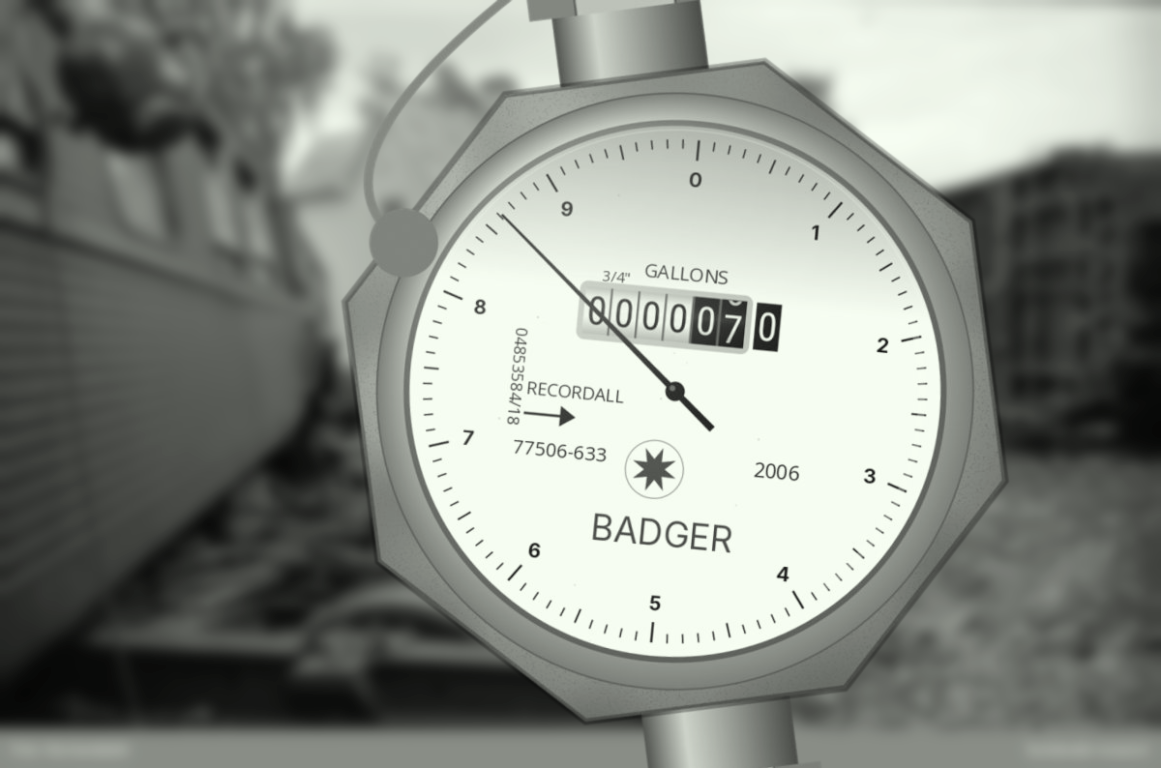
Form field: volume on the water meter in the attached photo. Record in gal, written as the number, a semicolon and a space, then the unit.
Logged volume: 68.6; gal
